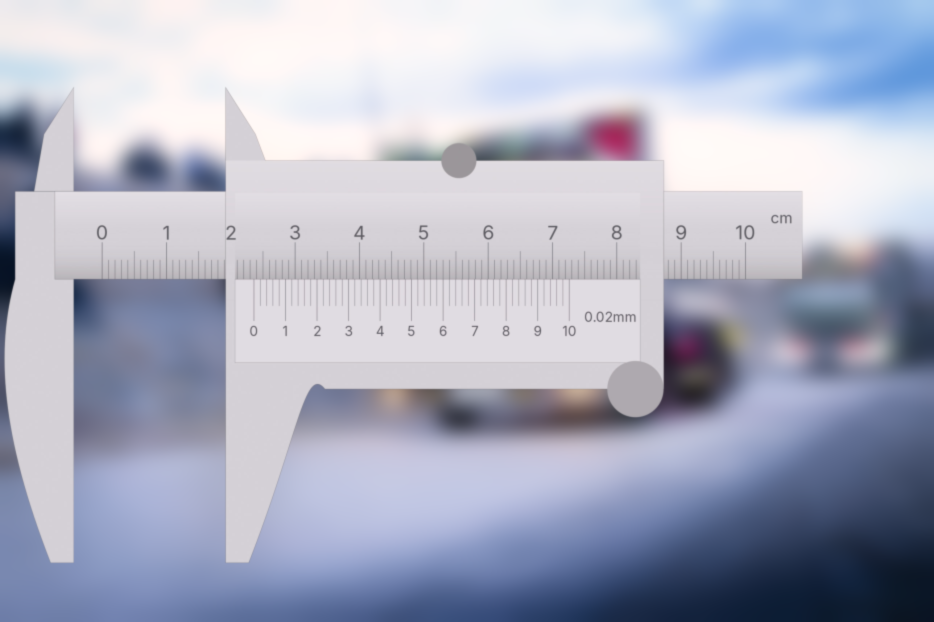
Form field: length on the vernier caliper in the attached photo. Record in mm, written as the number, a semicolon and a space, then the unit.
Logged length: 23.6; mm
